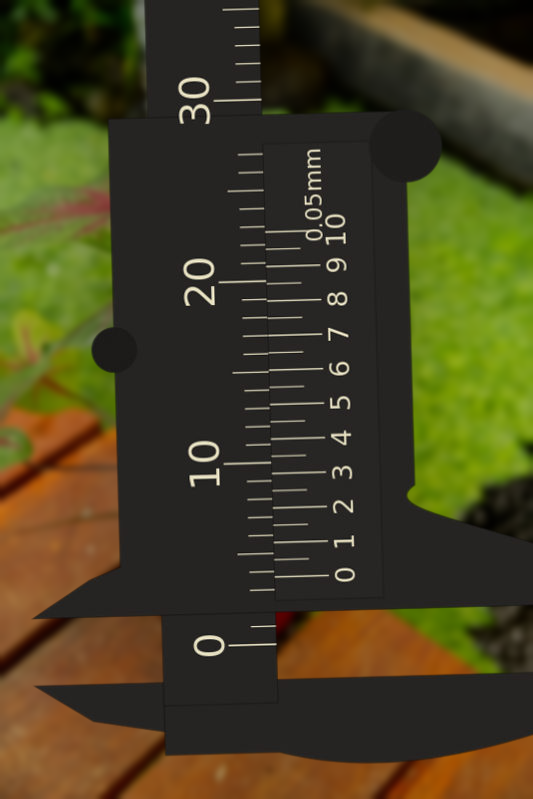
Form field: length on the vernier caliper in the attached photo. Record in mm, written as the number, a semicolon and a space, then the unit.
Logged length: 3.7; mm
